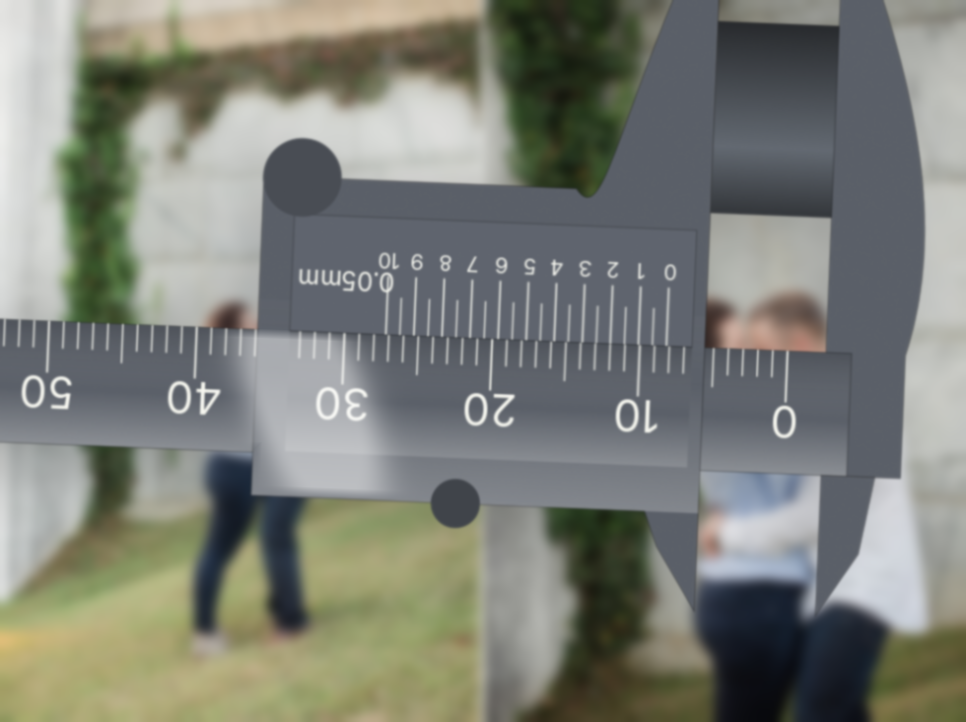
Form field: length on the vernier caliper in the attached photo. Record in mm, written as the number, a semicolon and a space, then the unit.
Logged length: 8.2; mm
